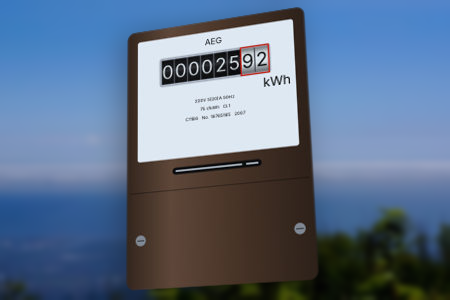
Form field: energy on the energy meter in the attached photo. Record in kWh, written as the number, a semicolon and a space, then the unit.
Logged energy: 25.92; kWh
